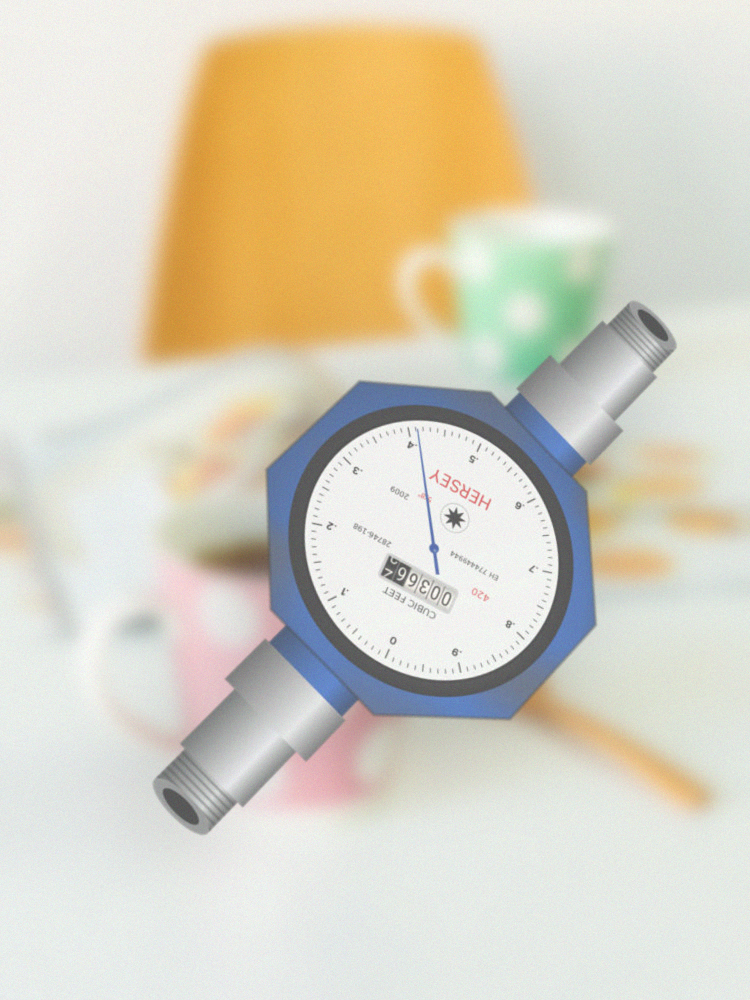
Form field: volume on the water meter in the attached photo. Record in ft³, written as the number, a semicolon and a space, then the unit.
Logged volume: 3662.41; ft³
